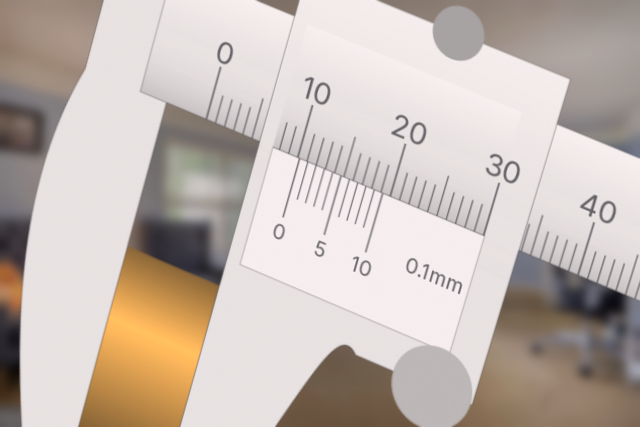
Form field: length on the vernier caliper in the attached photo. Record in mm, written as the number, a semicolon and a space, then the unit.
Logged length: 10.2; mm
